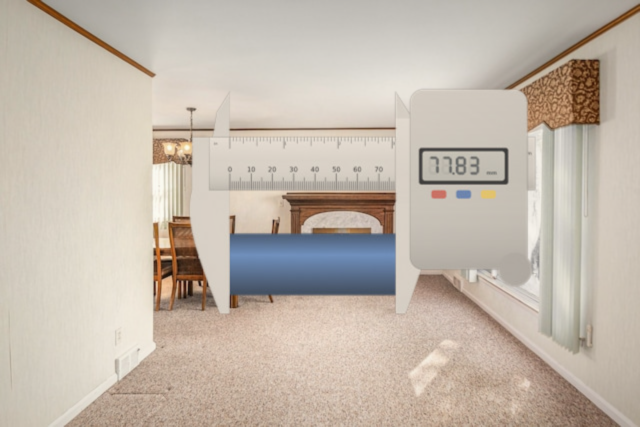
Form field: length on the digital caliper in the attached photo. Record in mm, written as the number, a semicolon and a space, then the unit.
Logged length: 77.83; mm
